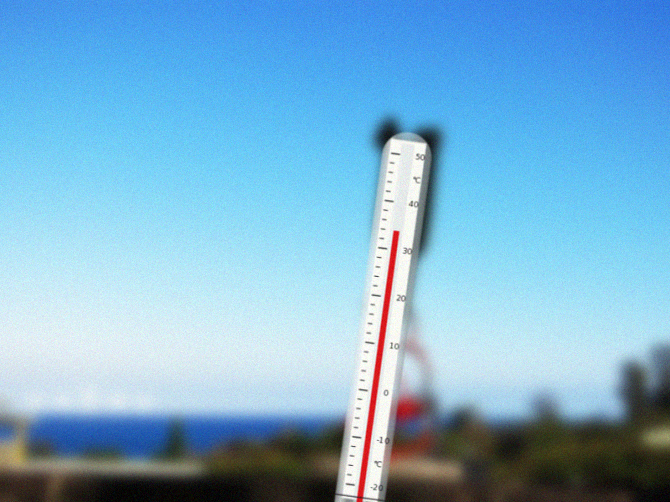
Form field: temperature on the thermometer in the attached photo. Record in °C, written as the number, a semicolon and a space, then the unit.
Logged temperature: 34; °C
